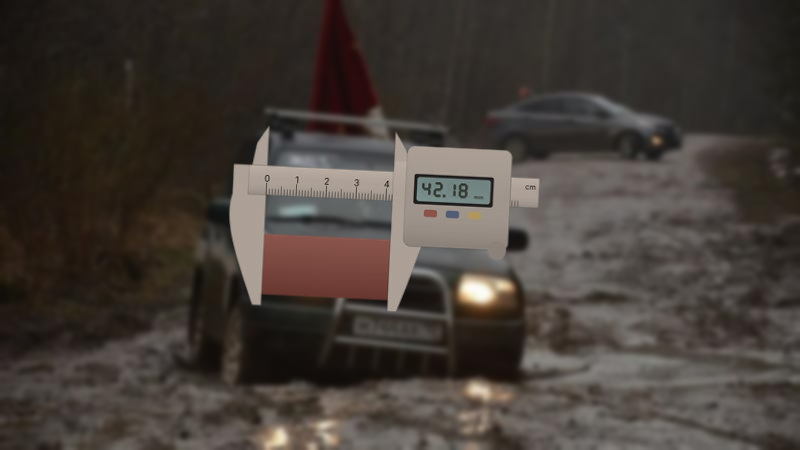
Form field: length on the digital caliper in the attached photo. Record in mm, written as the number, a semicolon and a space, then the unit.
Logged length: 42.18; mm
